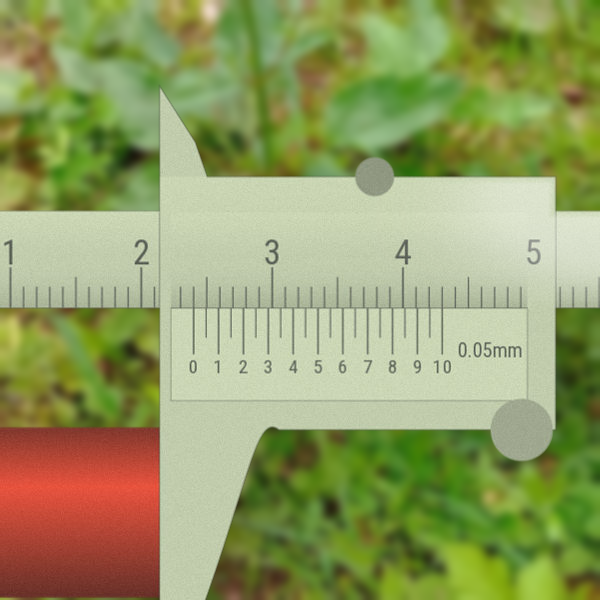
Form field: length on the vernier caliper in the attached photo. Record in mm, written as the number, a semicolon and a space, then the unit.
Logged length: 24.0; mm
